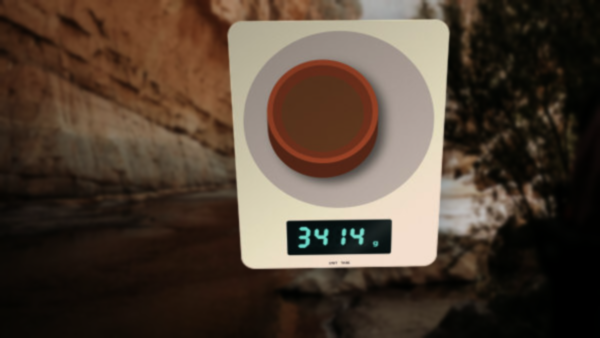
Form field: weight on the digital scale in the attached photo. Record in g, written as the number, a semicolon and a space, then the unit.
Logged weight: 3414; g
